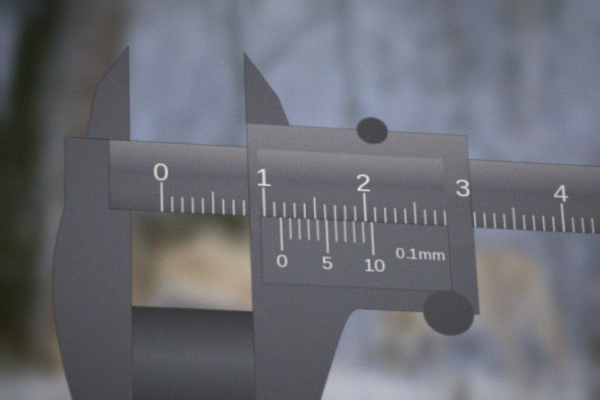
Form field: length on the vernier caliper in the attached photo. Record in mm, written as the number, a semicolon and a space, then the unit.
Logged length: 11.6; mm
